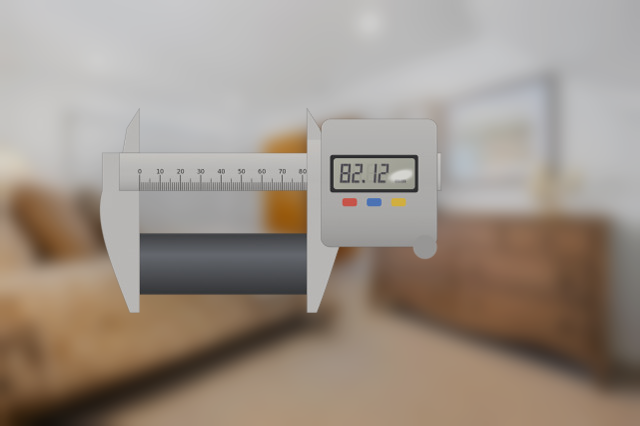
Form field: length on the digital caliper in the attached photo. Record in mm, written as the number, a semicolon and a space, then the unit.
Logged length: 82.12; mm
